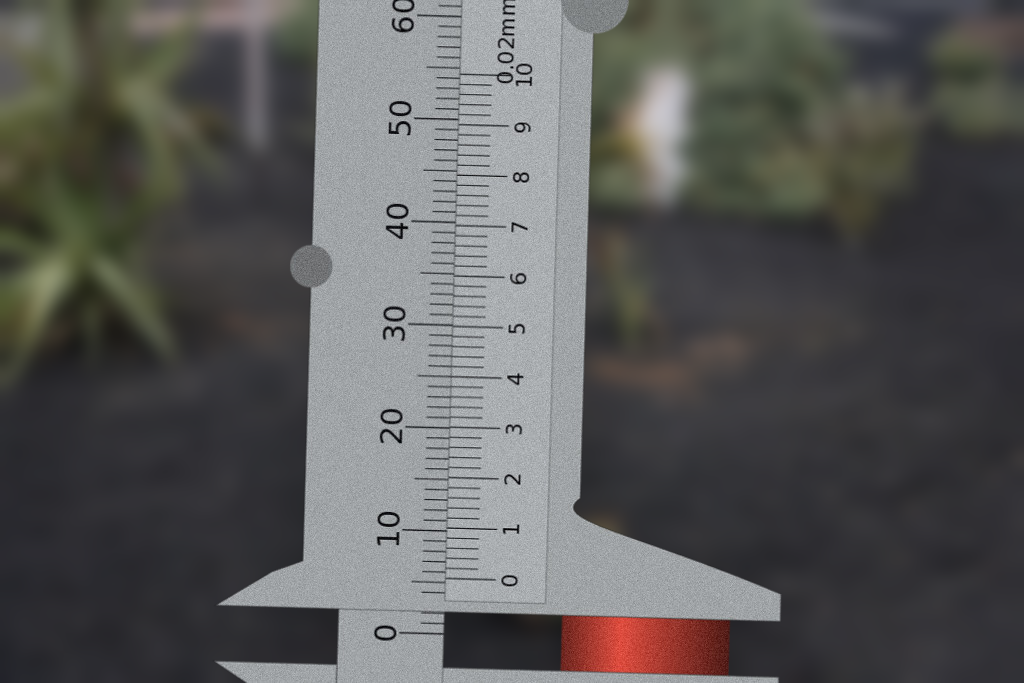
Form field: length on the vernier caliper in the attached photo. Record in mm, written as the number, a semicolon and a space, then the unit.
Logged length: 5.4; mm
